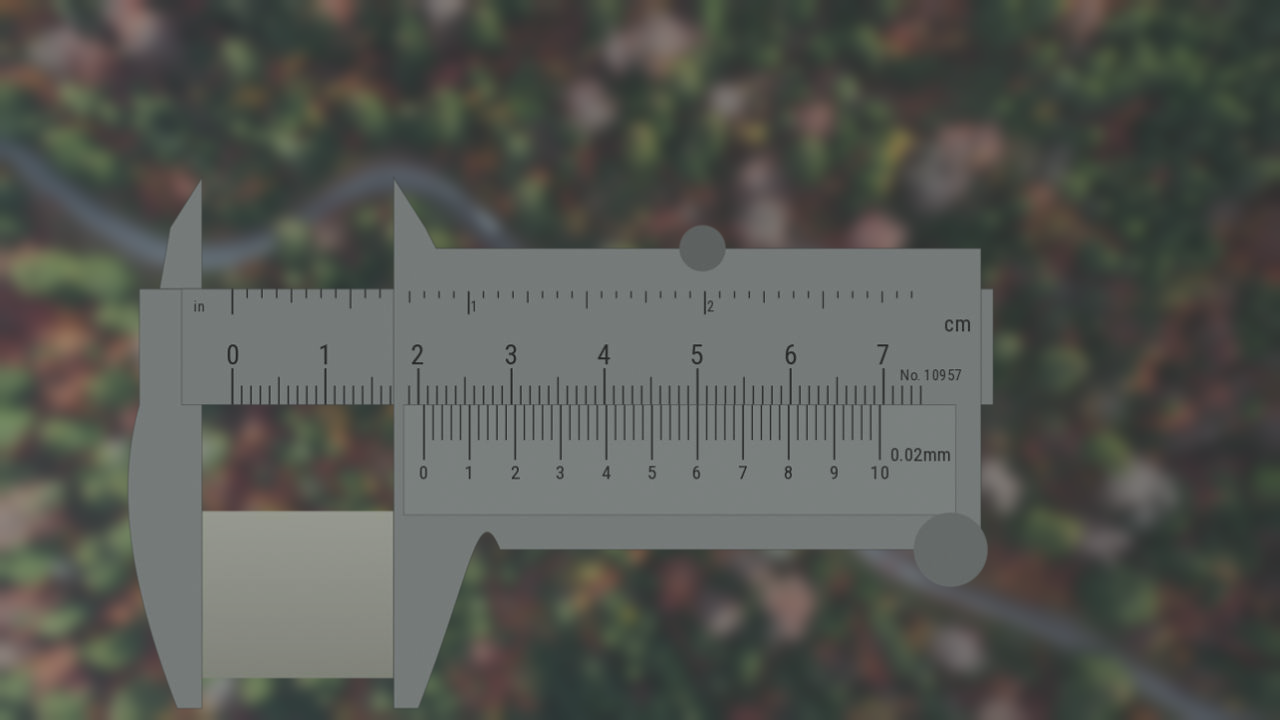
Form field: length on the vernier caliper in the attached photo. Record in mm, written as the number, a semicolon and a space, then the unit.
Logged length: 20.6; mm
